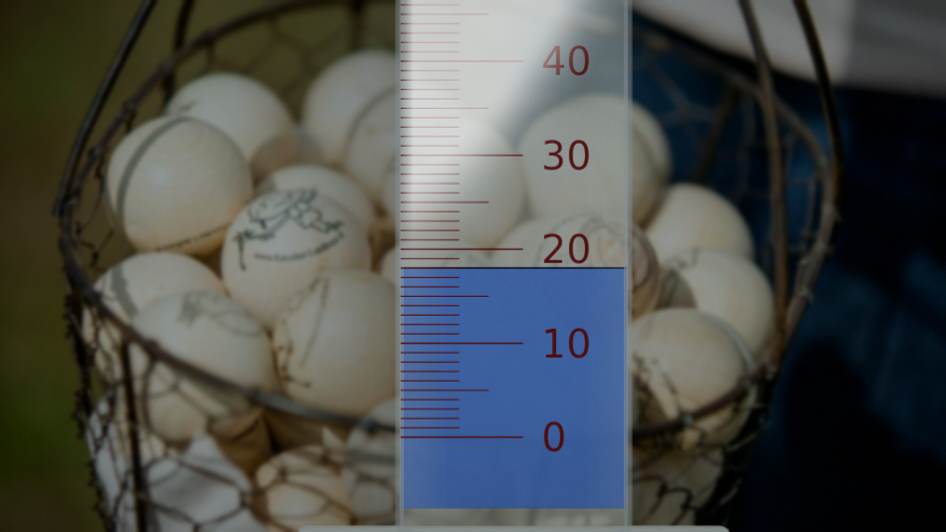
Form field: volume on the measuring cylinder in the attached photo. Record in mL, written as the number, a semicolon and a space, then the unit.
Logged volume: 18; mL
